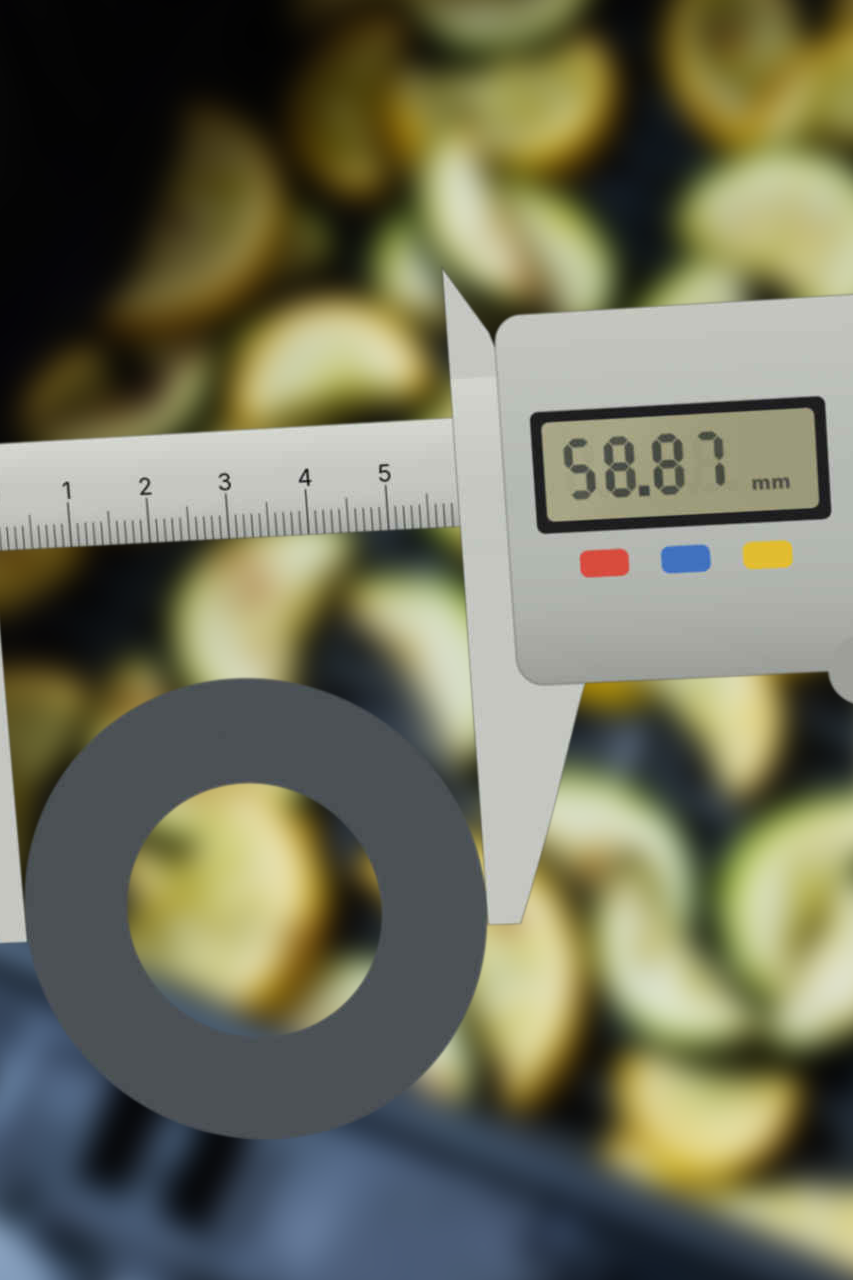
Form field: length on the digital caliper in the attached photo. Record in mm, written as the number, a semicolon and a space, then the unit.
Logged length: 58.87; mm
